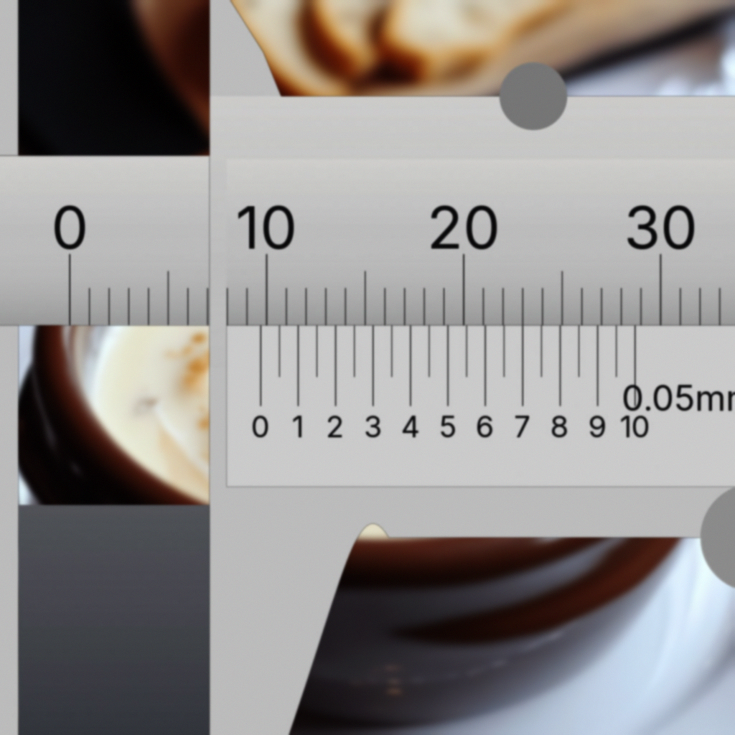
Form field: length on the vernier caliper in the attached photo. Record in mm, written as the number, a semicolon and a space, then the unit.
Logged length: 9.7; mm
